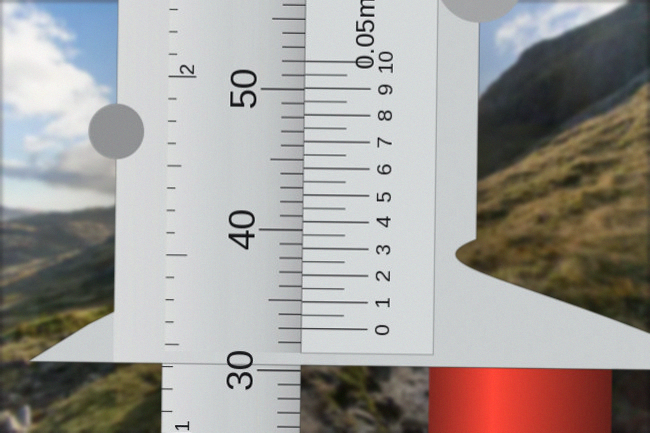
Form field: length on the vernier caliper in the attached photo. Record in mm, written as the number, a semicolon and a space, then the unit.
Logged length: 33.0; mm
